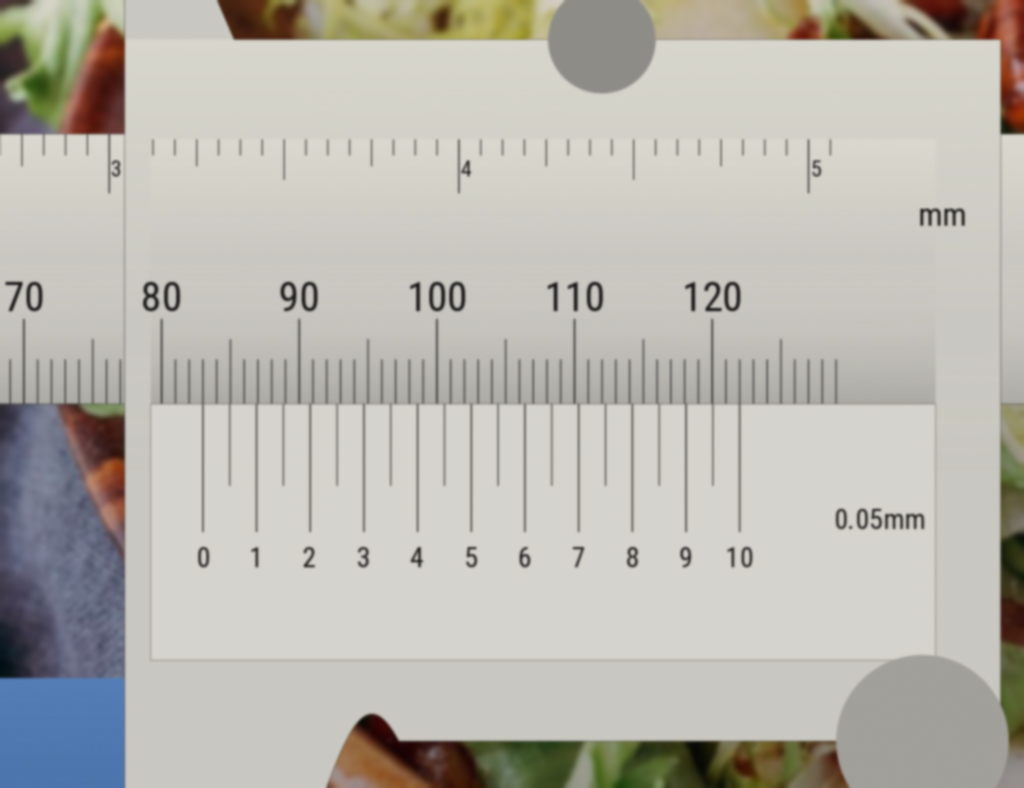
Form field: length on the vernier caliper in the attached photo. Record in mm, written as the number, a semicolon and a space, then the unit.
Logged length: 83.0; mm
